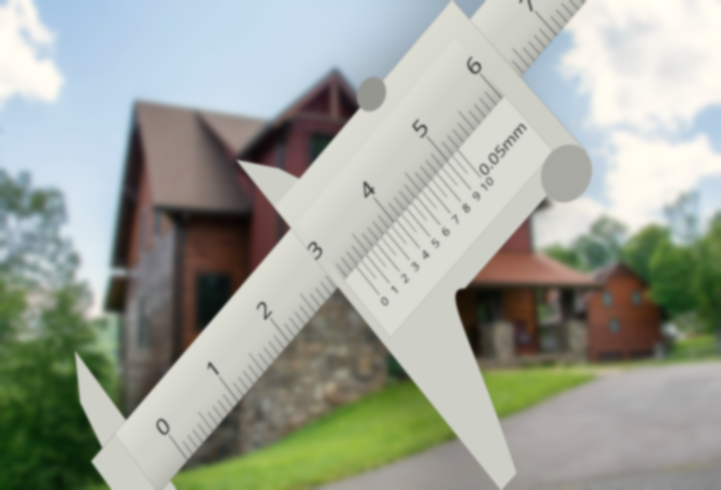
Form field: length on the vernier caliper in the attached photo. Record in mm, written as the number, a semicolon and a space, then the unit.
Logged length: 32.8; mm
